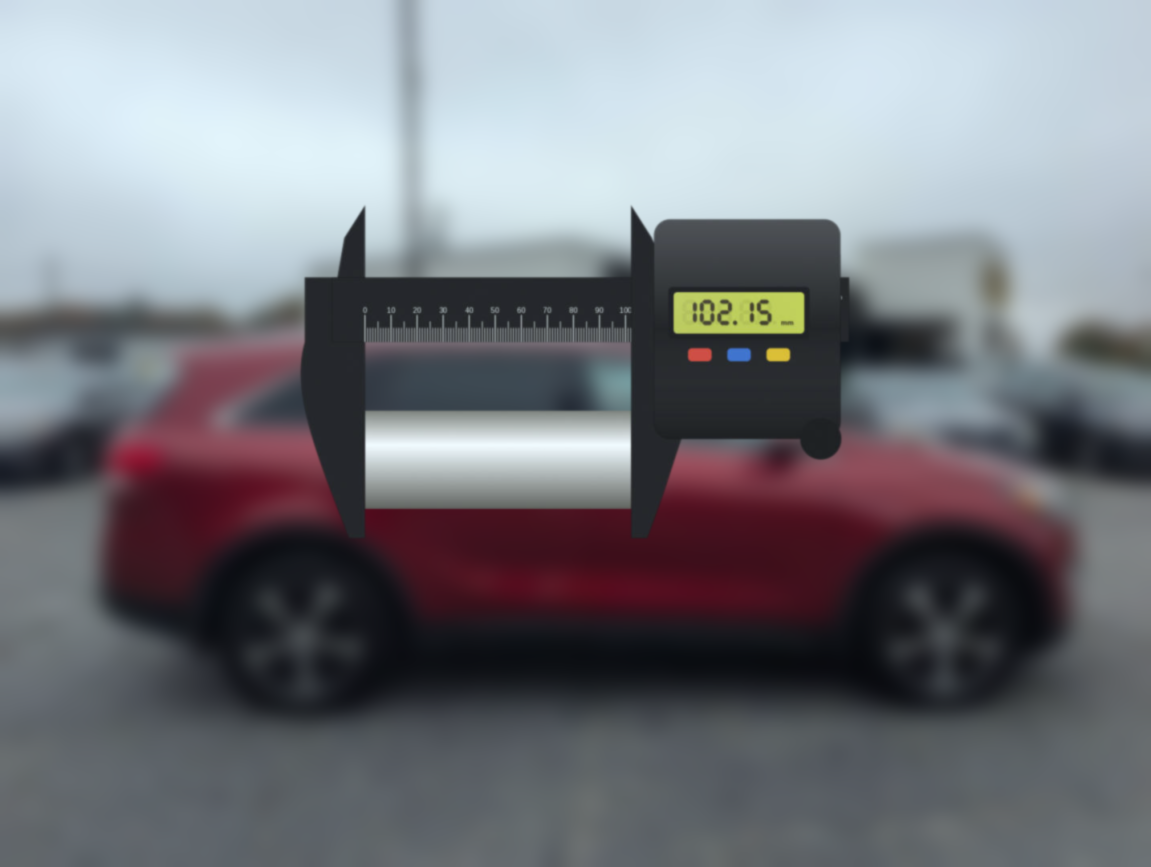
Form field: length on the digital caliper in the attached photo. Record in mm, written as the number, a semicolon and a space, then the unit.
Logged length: 102.15; mm
